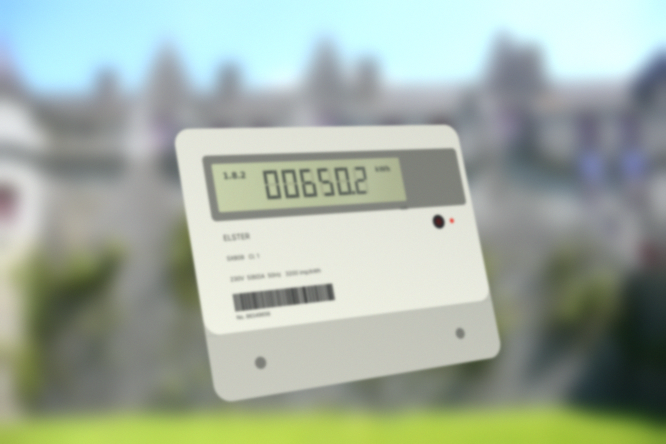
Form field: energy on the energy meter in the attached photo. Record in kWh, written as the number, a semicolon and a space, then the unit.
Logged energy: 650.2; kWh
